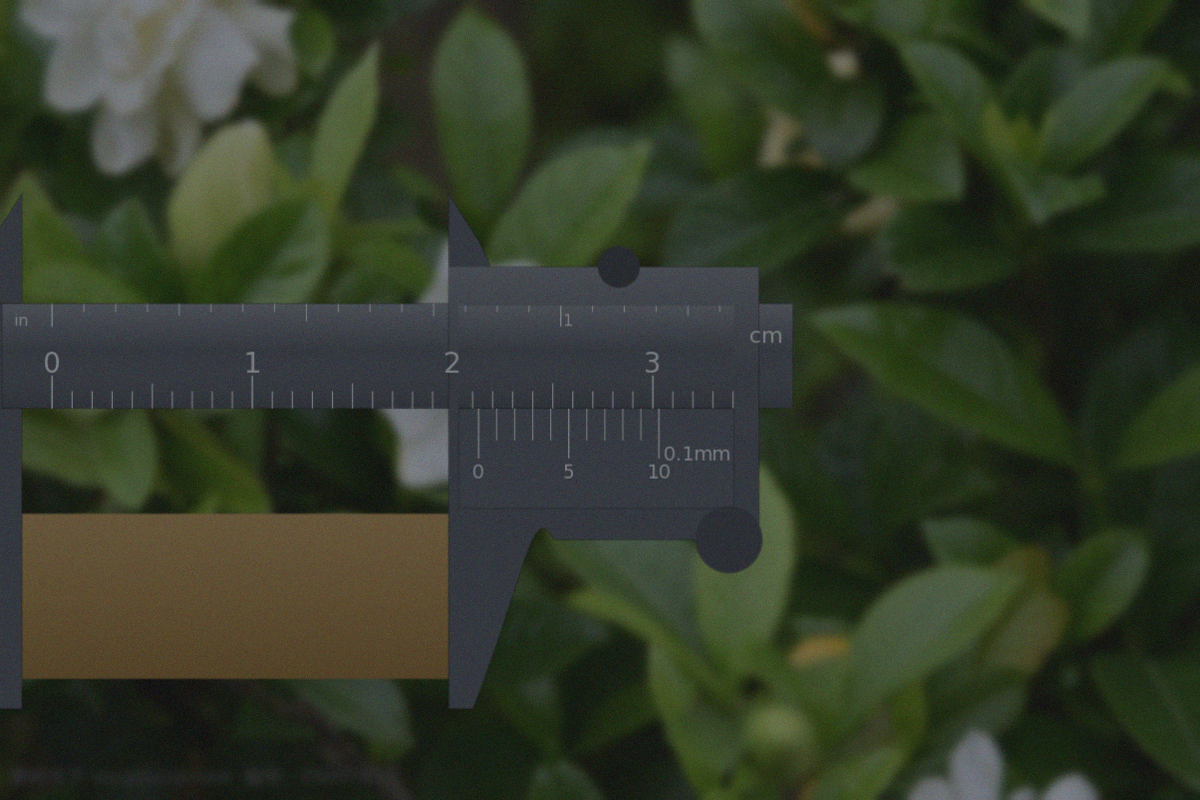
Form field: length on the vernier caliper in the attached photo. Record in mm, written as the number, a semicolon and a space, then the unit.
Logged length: 21.3; mm
